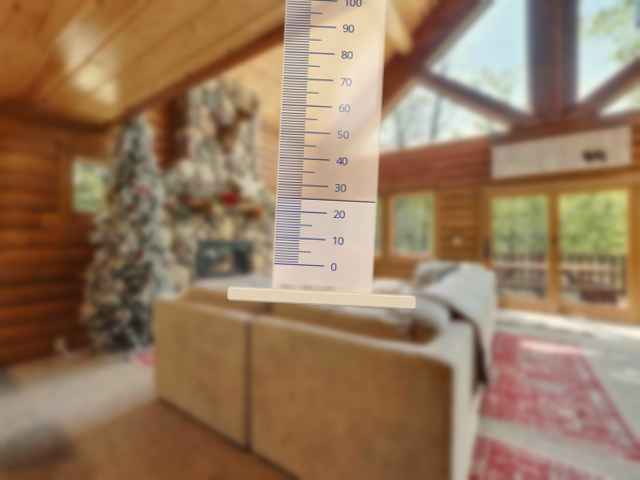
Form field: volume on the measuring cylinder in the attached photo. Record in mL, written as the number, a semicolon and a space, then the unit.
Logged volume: 25; mL
